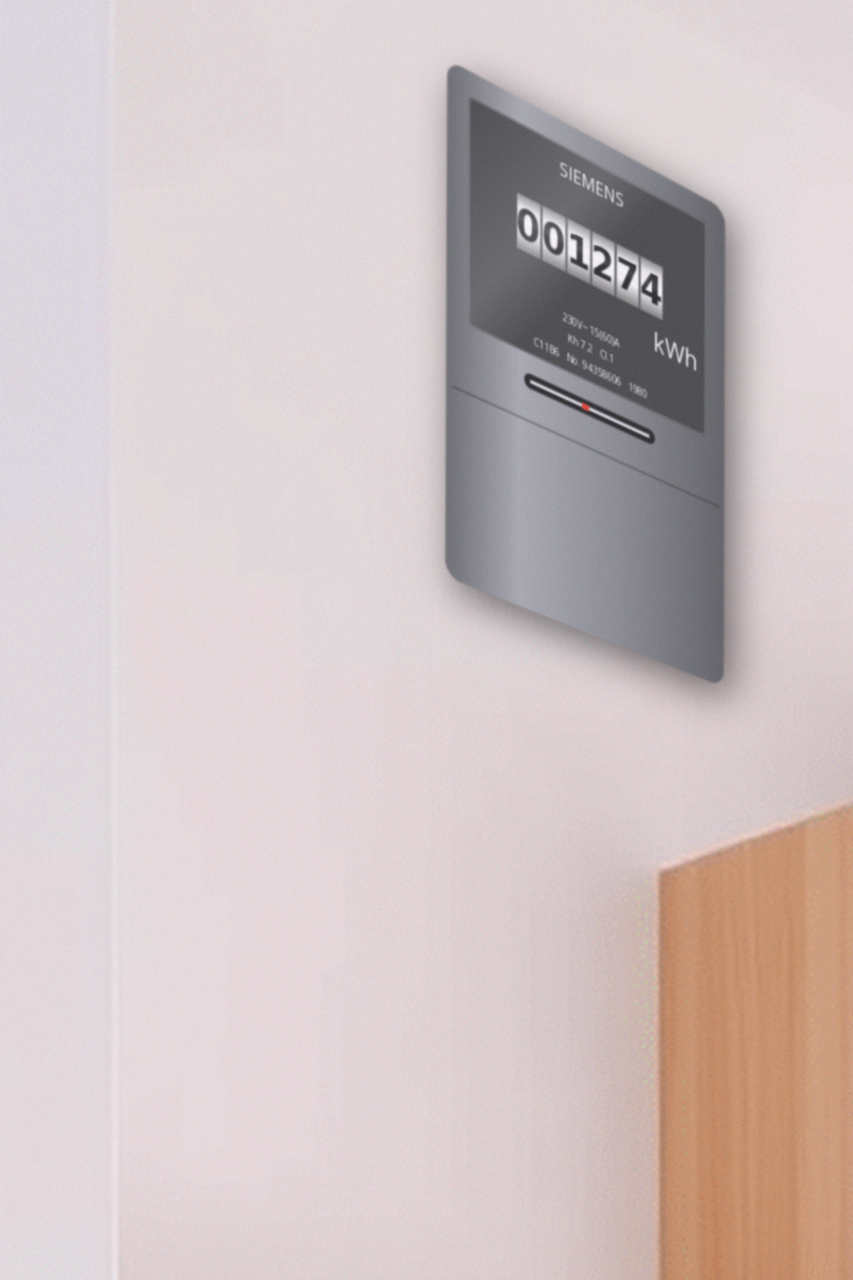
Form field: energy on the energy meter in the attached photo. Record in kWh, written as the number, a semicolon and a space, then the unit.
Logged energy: 1274; kWh
